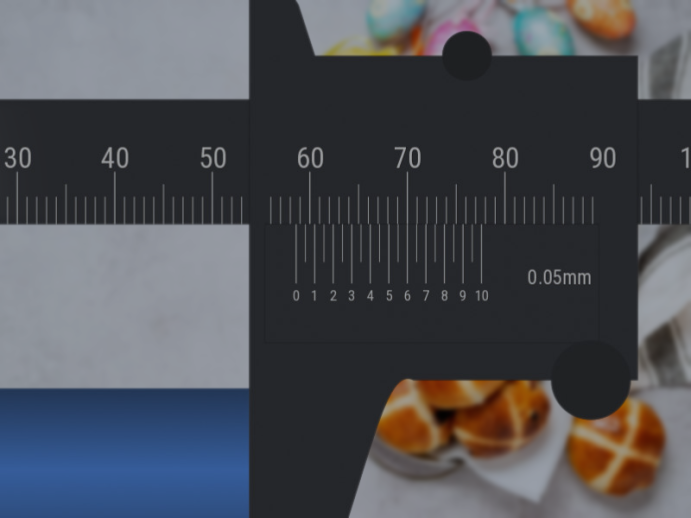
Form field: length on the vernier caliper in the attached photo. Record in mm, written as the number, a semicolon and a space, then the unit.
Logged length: 58.6; mm
